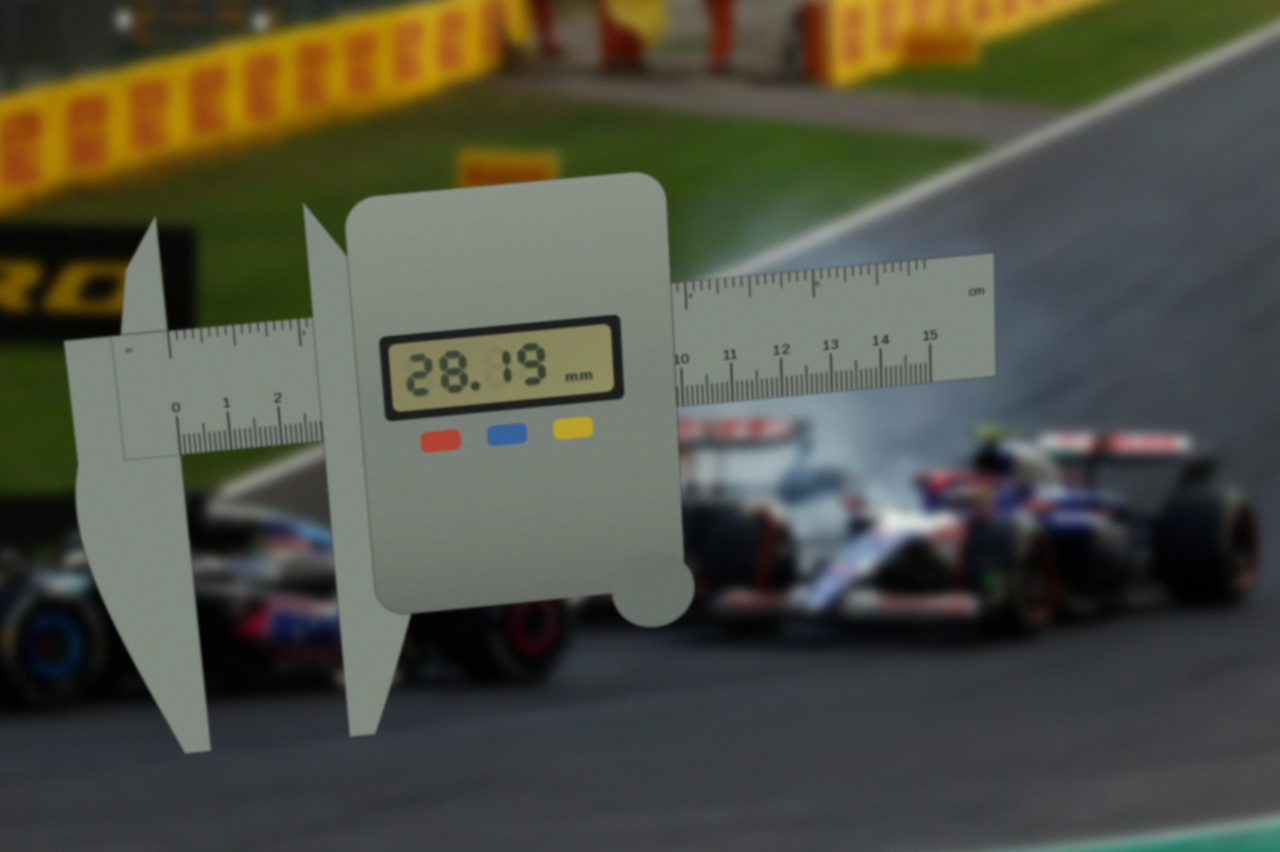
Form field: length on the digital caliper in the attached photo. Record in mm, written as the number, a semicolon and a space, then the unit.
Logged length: 28.19; mm
